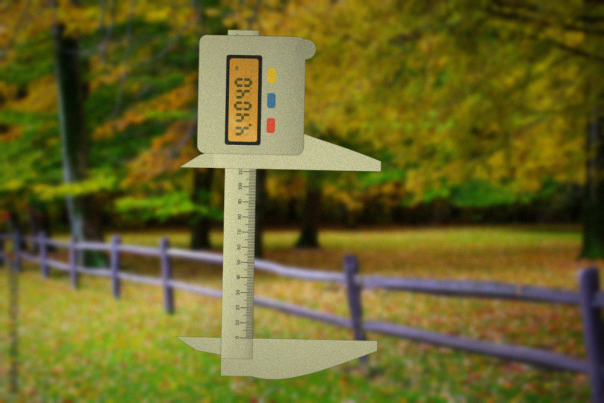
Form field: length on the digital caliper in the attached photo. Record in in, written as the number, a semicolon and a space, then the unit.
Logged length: 4.4040; in
